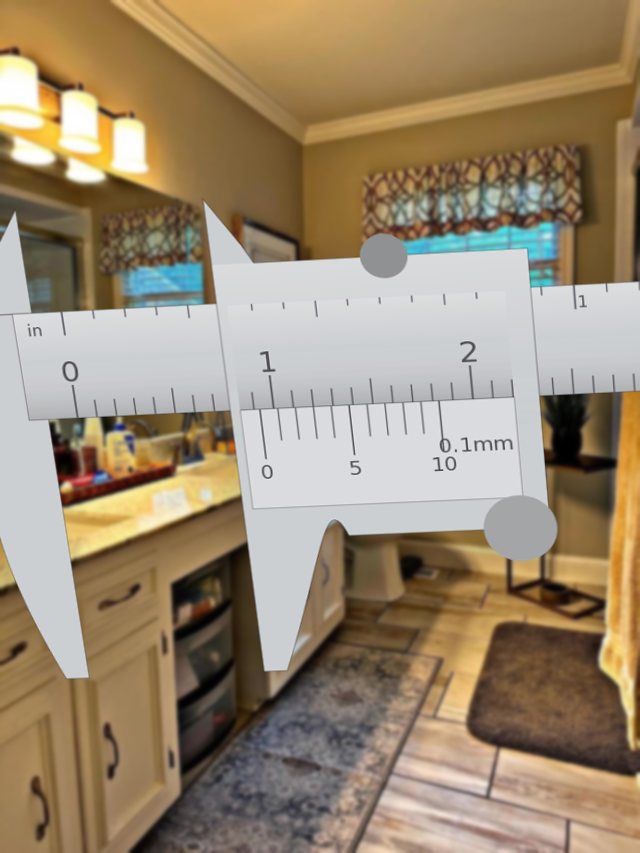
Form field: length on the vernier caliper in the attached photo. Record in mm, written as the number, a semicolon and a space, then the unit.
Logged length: 9.3; mm
